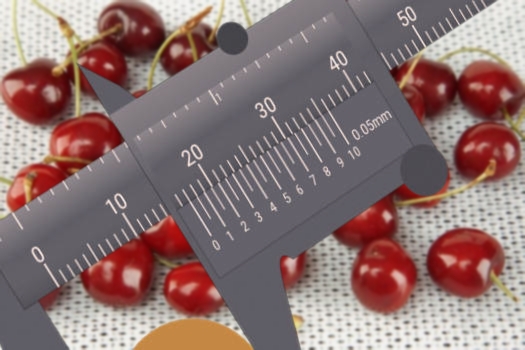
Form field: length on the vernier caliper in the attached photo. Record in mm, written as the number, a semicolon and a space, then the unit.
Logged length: 17.0; mm
